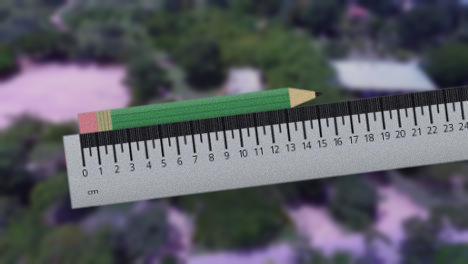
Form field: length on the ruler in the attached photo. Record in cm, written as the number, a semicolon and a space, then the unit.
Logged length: 15.5; cm
